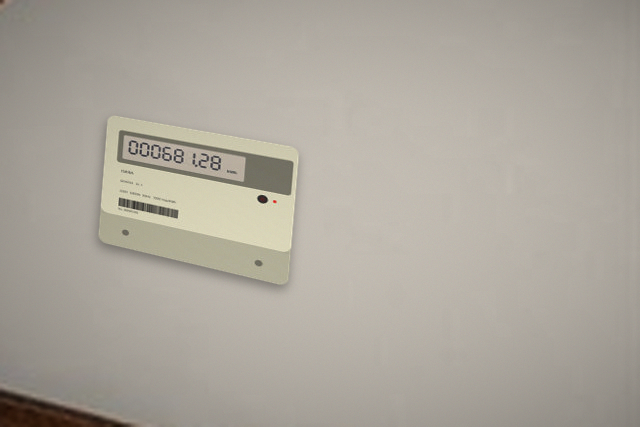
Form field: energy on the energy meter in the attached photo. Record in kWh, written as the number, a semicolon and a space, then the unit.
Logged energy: 681.28; kWh
